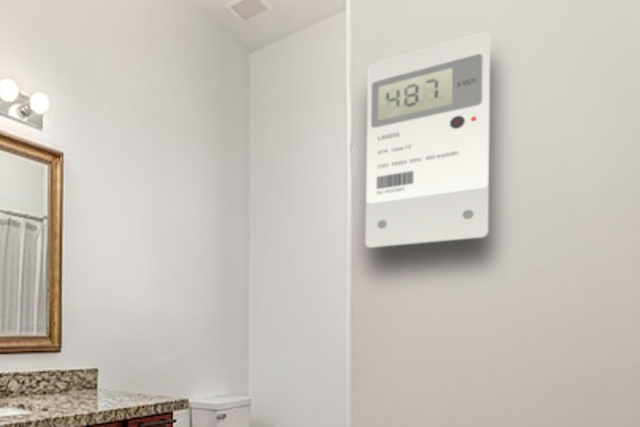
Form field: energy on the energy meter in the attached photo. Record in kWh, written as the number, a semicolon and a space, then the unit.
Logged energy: 487; kWh
